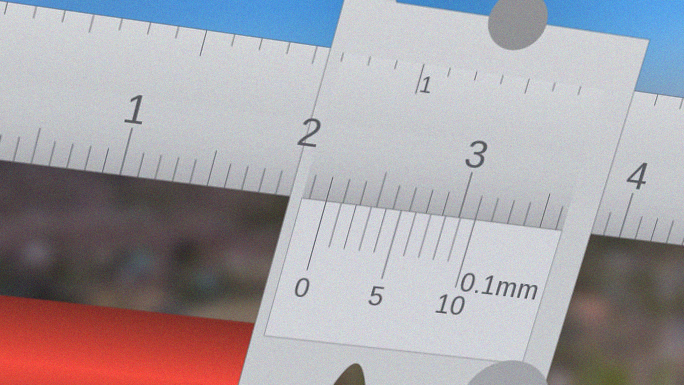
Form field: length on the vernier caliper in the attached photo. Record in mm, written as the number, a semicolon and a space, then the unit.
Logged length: 22.0; mm
